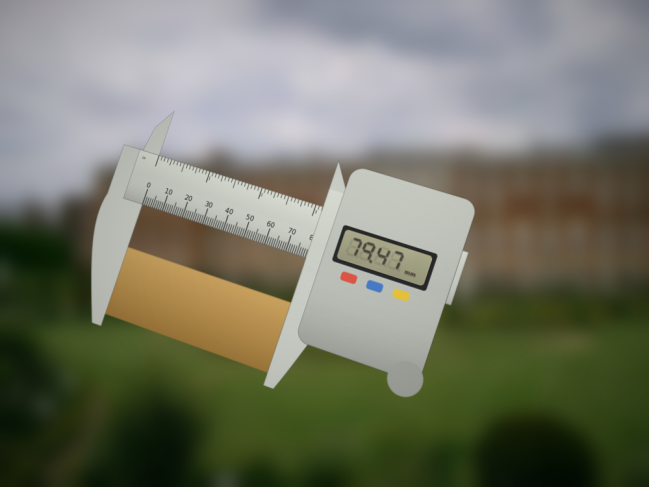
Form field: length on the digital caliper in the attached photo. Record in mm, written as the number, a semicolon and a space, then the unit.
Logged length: 79.47; mm
